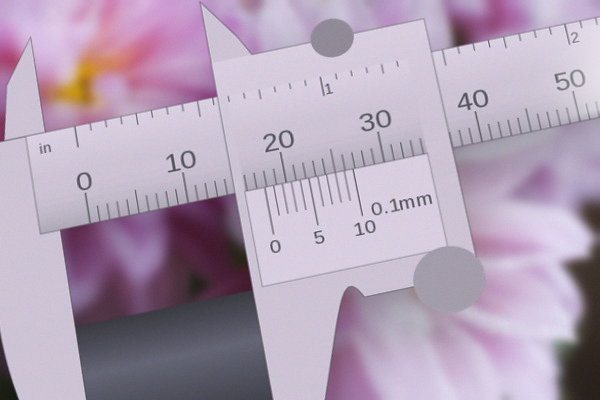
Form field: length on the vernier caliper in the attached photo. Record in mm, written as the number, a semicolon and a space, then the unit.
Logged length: 17.8; mm
